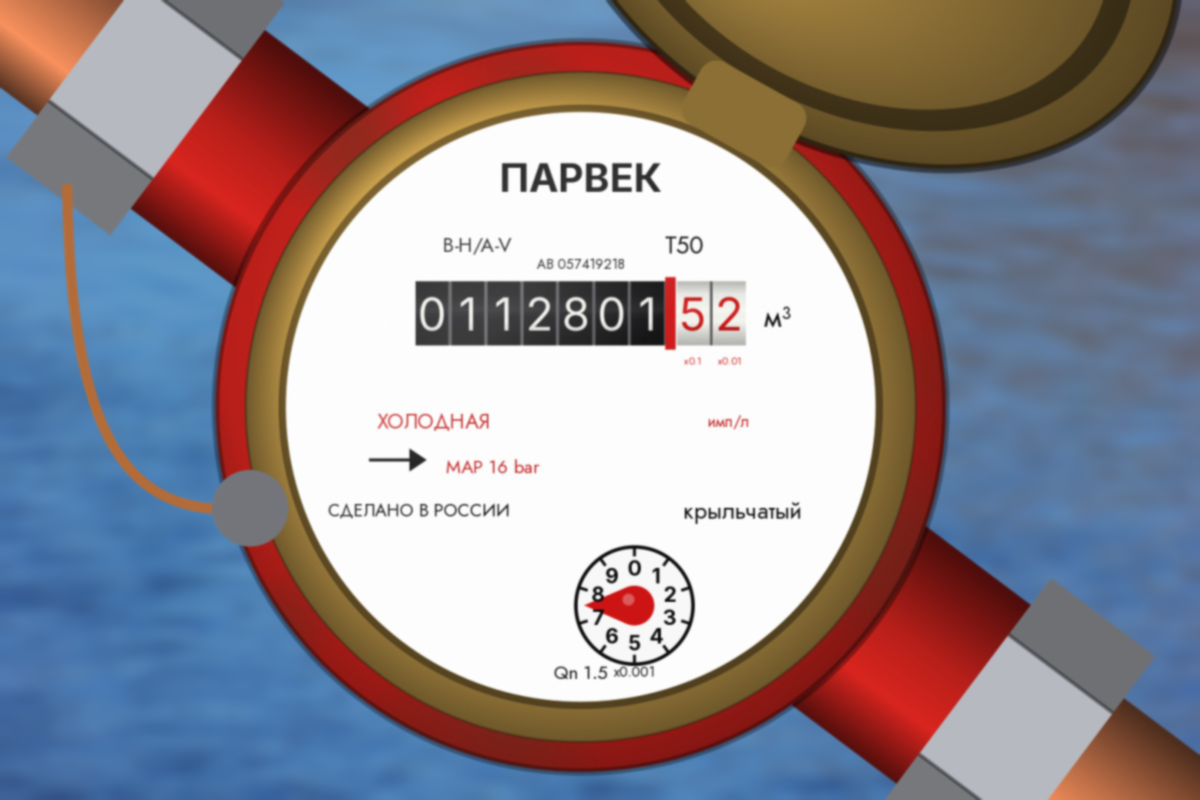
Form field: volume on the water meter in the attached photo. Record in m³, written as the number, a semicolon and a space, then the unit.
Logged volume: 112801.527; m³
